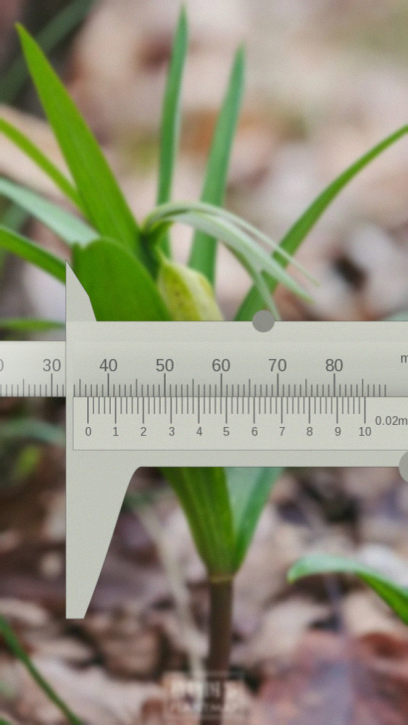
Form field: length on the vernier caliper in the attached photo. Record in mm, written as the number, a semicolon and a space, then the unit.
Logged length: 36.4; mm
